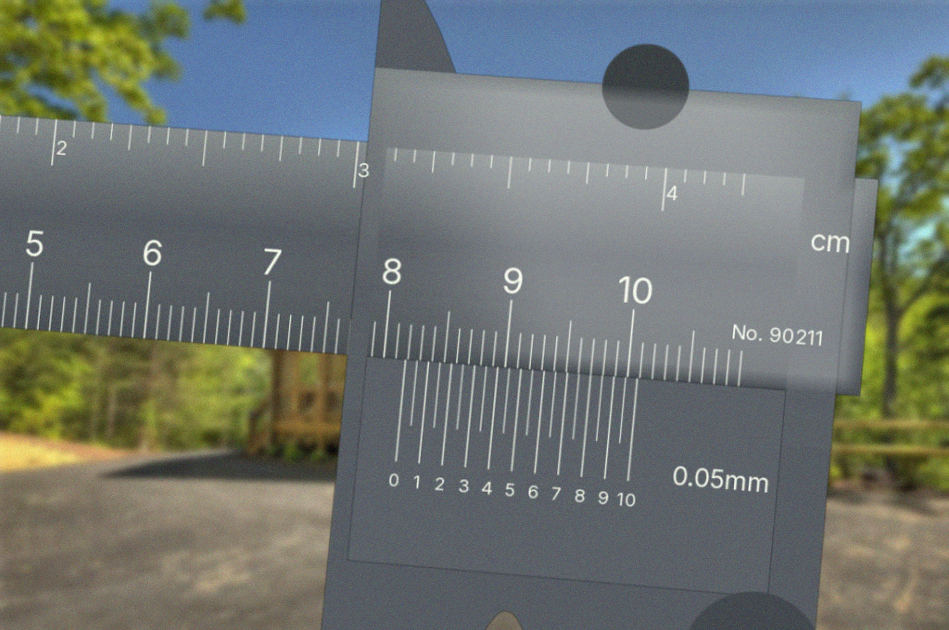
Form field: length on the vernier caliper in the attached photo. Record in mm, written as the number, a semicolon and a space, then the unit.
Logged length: 81.8; mm
